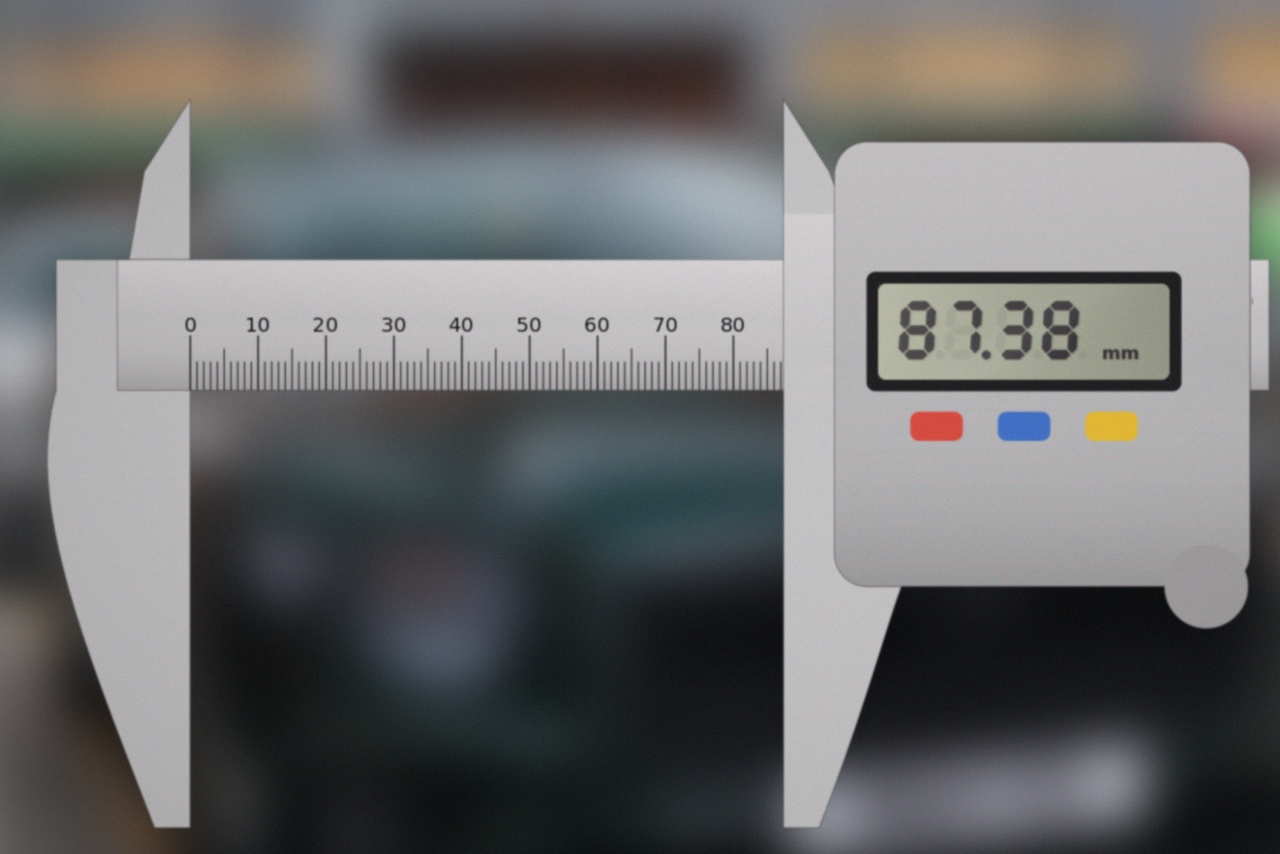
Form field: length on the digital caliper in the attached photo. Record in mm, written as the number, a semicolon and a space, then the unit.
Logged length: 87.38; mm
